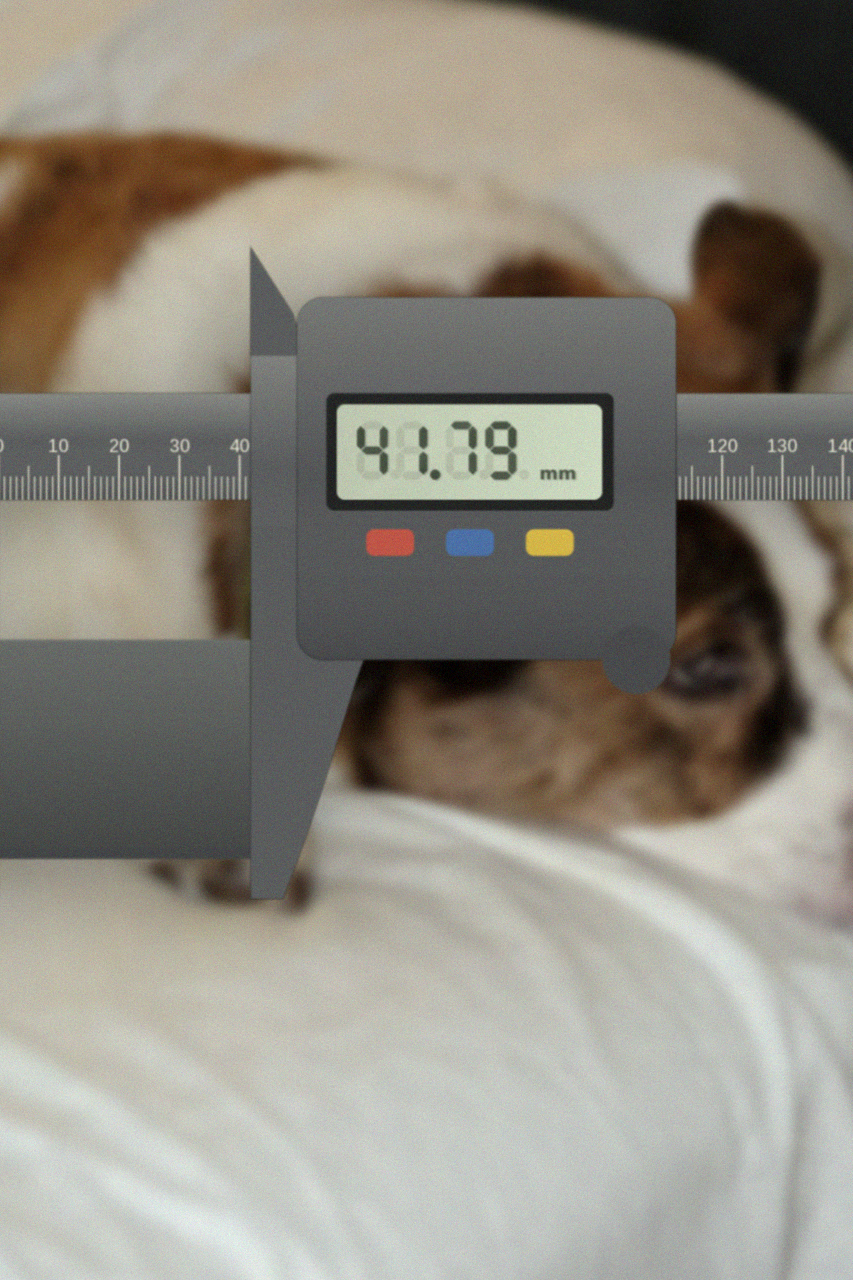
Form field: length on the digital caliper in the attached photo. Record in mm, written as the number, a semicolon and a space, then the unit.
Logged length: 41.79; mm
